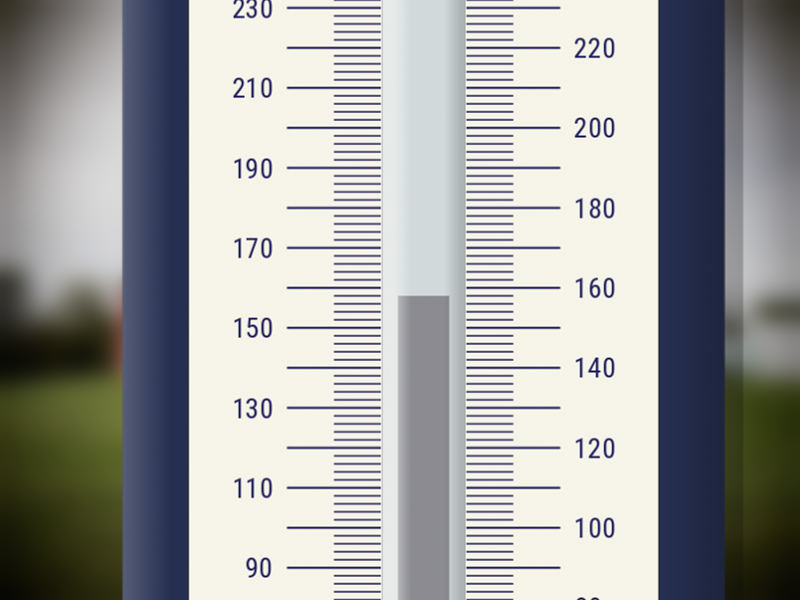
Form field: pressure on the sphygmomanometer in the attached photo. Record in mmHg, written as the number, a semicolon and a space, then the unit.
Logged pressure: 158; mmHg
